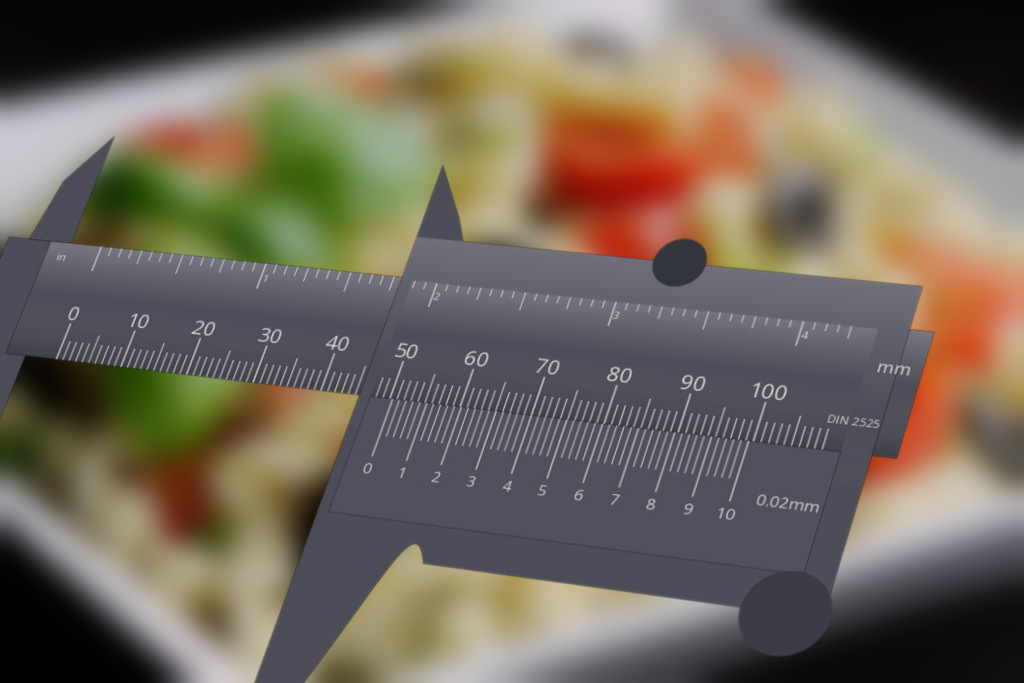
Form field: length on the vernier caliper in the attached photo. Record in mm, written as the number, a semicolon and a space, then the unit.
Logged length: 50.4; mm
